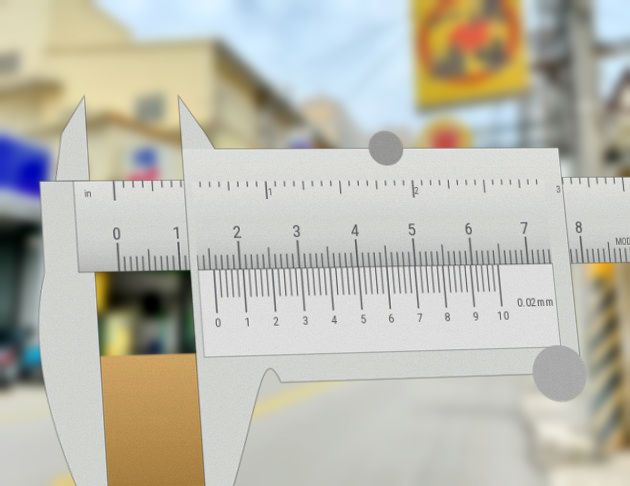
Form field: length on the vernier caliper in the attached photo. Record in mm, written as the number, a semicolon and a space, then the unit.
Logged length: 15.6; mm
